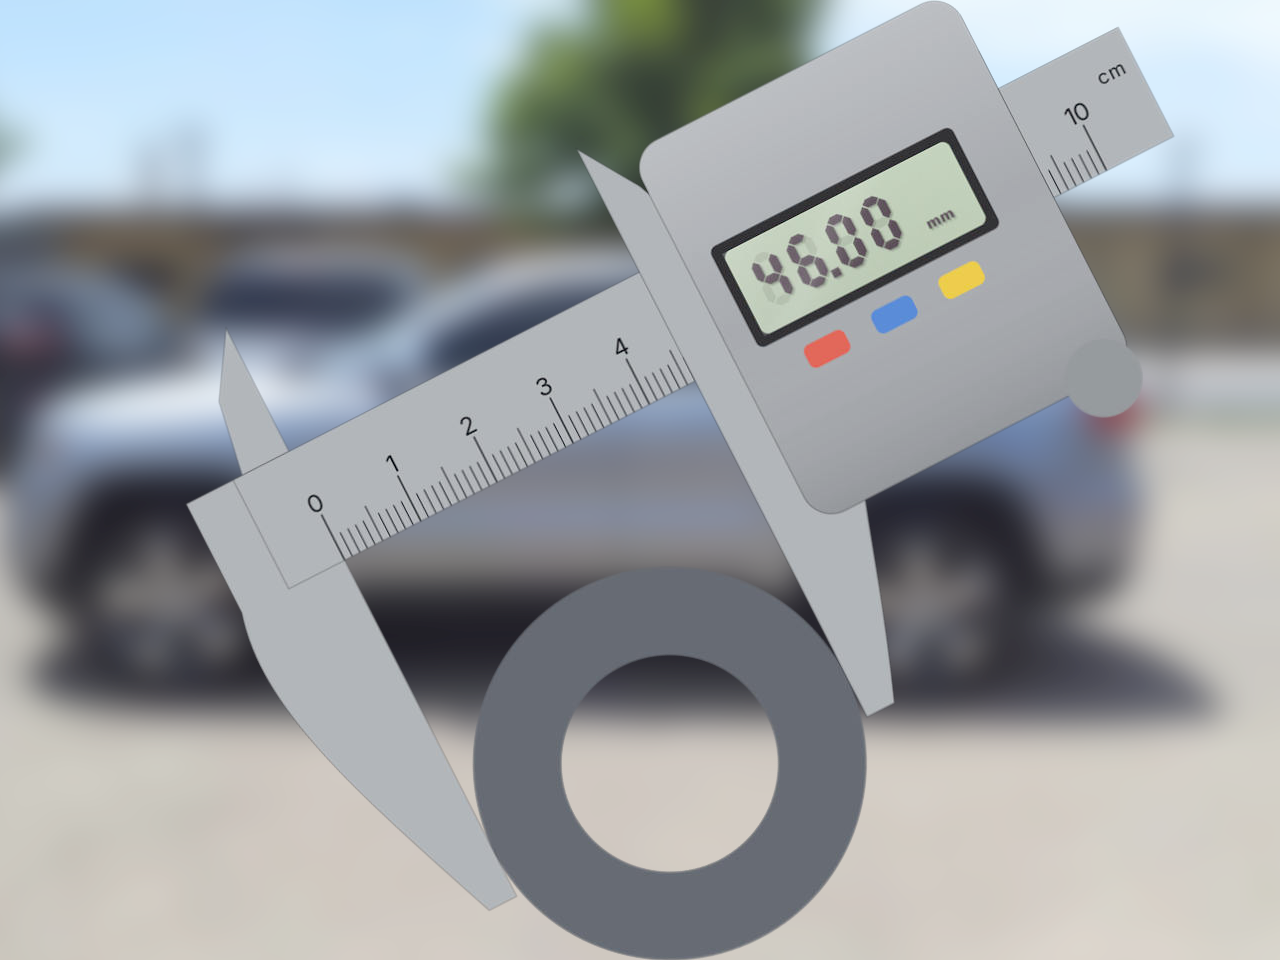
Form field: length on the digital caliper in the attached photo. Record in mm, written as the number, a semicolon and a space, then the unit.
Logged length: 46.00; mm
